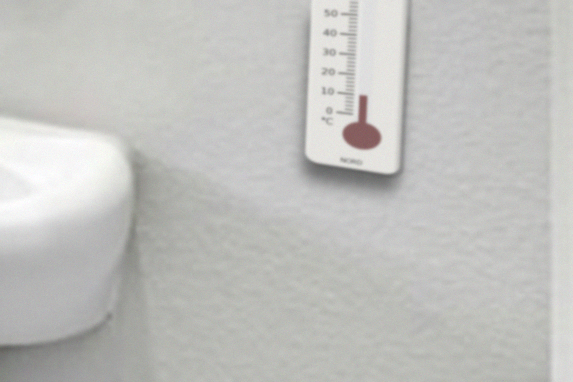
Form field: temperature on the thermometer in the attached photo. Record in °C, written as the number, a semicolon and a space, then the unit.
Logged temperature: 10; °C
